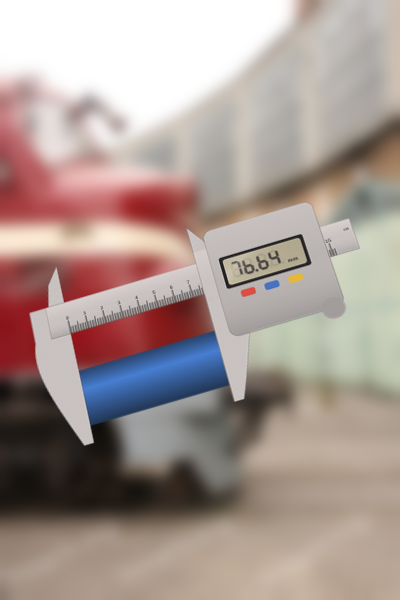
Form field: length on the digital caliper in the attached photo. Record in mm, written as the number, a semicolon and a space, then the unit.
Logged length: 76.64; mm
